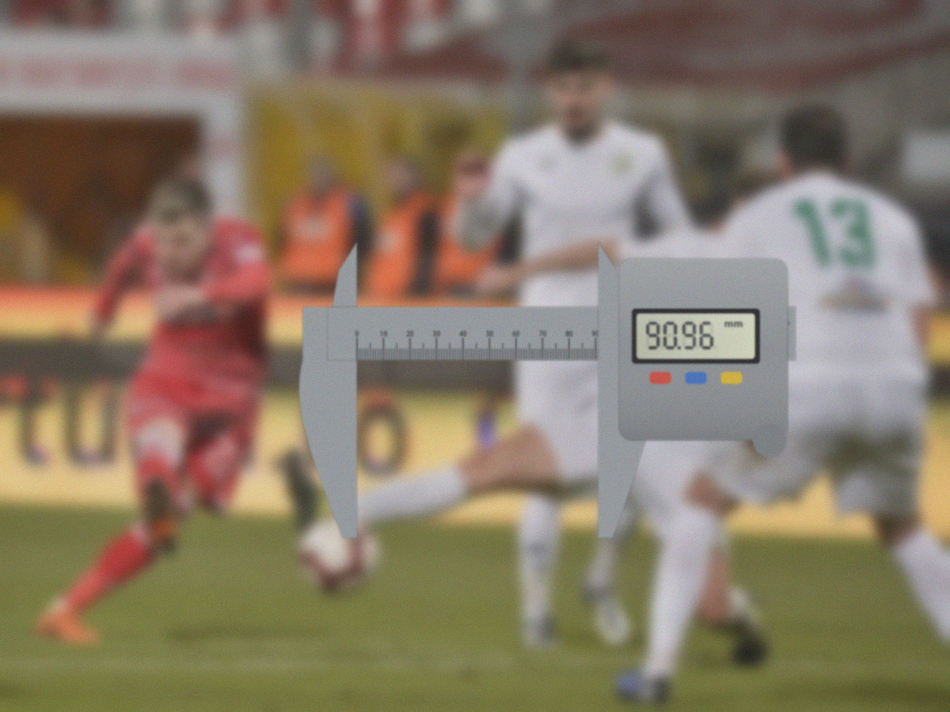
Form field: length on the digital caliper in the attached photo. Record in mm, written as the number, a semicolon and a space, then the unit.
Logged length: 90.96; mm
